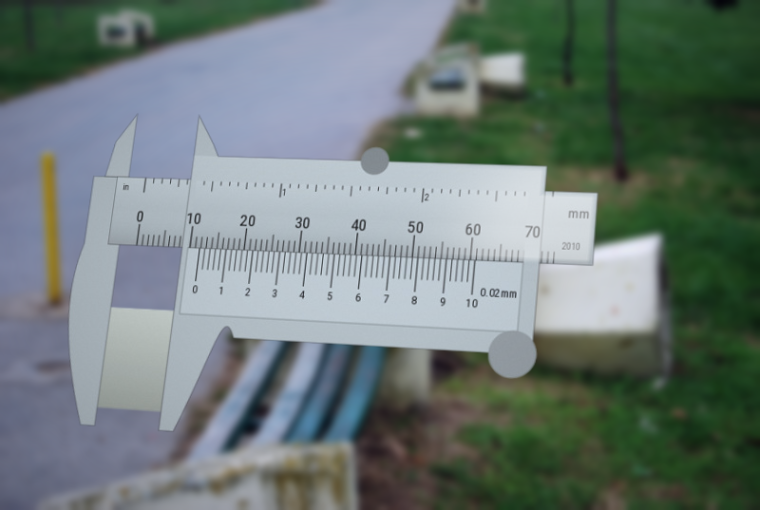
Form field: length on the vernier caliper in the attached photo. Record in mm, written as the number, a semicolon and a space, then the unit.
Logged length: 11.8; mm
